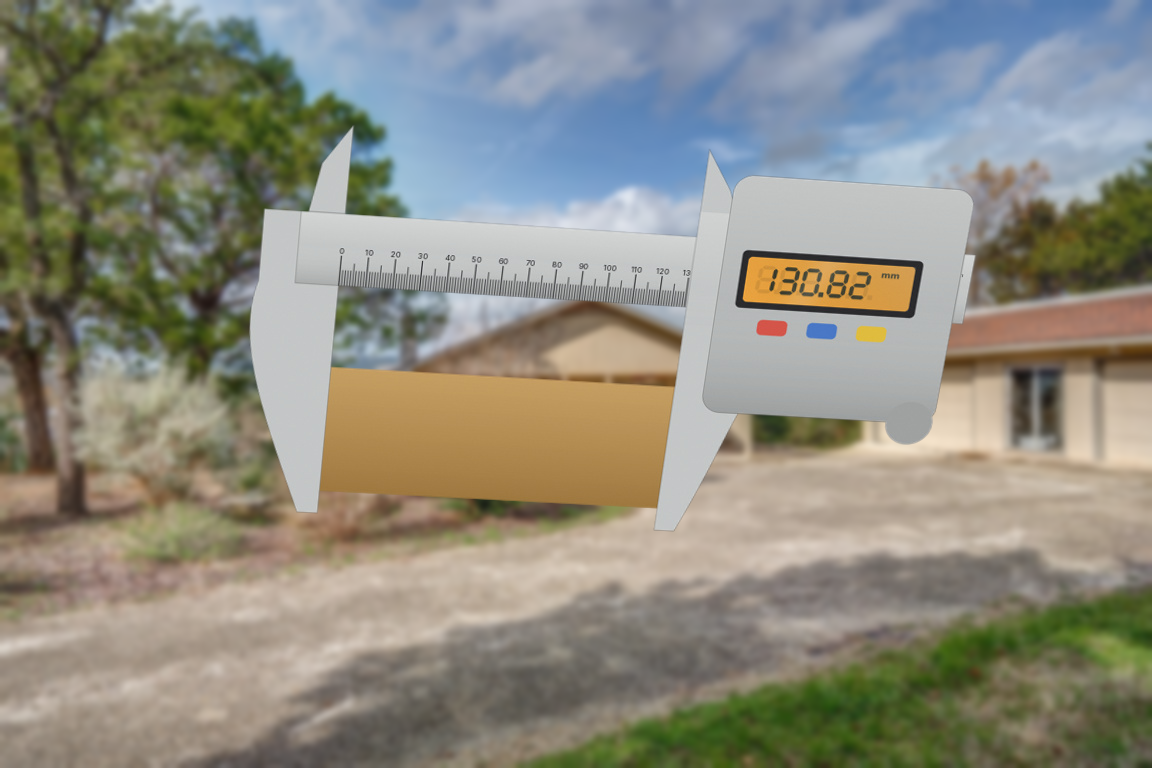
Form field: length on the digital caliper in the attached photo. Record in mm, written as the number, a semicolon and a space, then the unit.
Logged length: 130.82; mm
